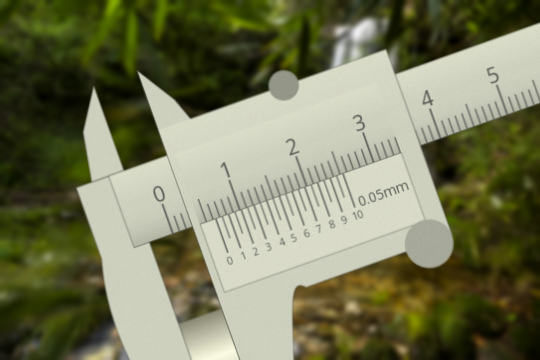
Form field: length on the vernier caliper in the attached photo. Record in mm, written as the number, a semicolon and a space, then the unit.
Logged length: 6.4; mm
